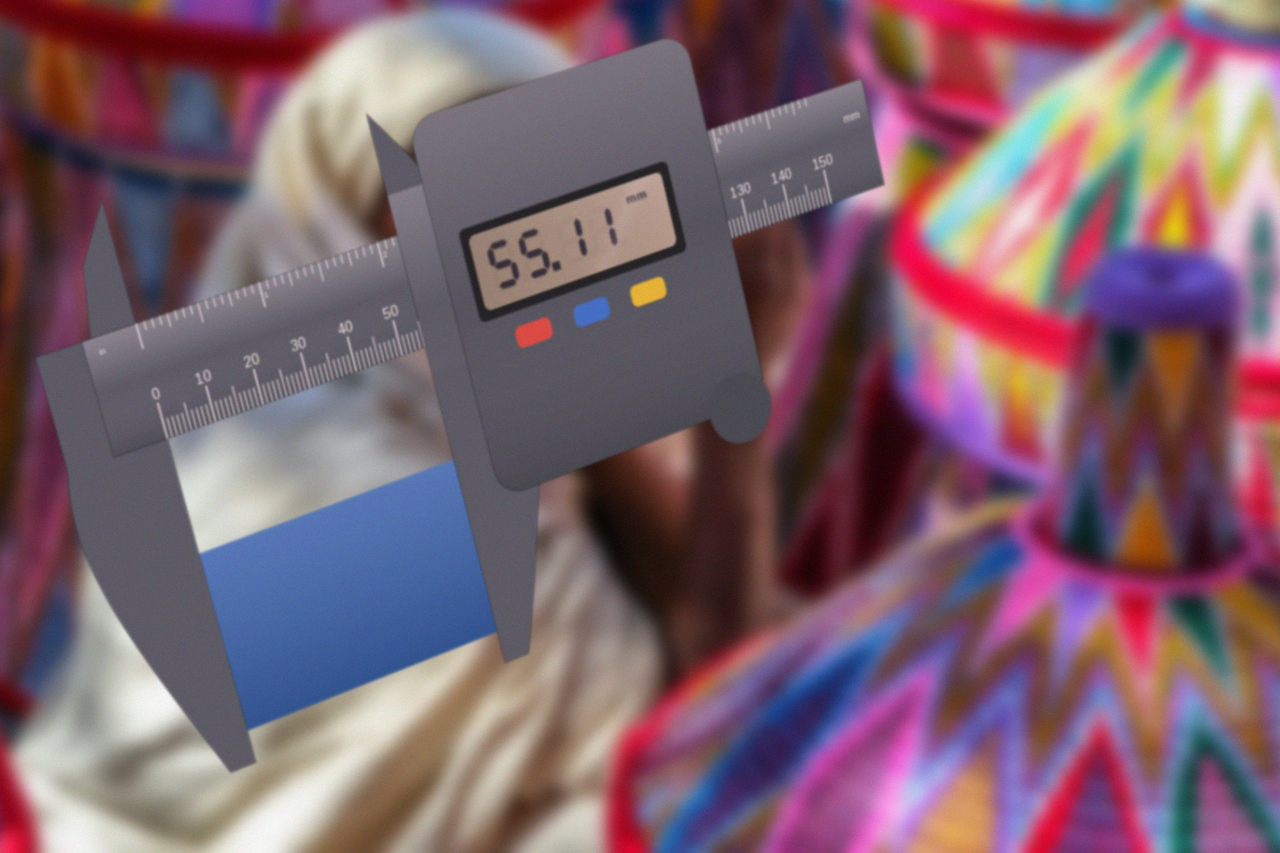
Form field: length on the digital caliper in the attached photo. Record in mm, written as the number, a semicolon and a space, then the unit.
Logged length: 55.11; mm
